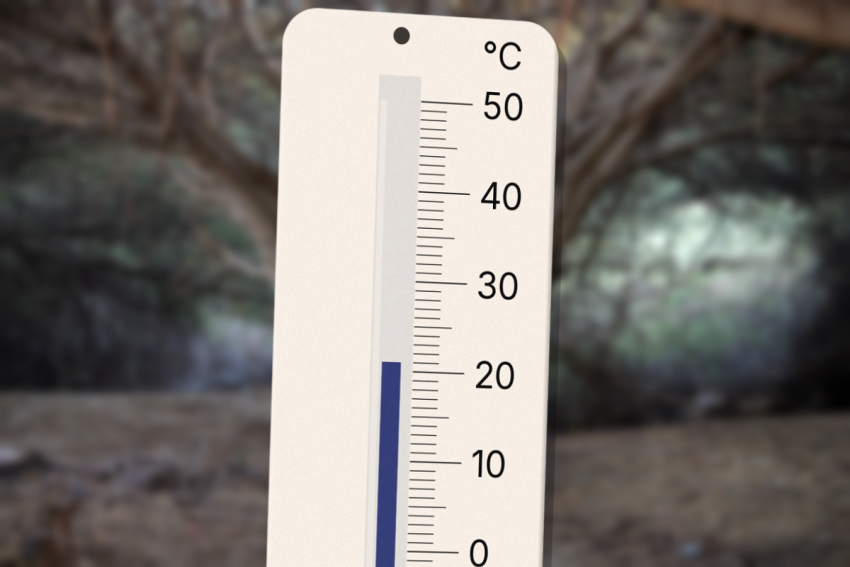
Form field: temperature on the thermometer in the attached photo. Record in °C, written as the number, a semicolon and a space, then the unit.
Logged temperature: 21; °C
